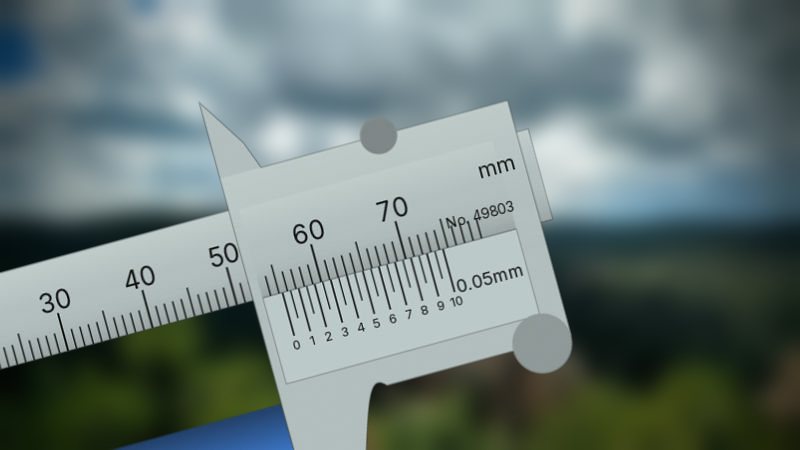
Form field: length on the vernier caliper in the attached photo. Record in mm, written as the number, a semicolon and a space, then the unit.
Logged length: 55.4; mm
